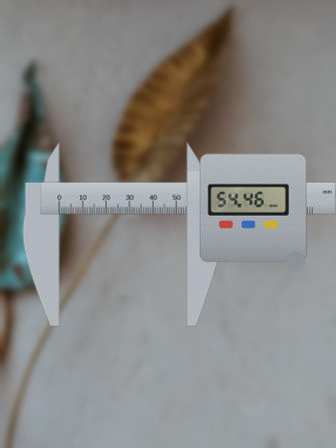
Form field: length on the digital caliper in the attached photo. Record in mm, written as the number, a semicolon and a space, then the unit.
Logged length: 54.46; mm
